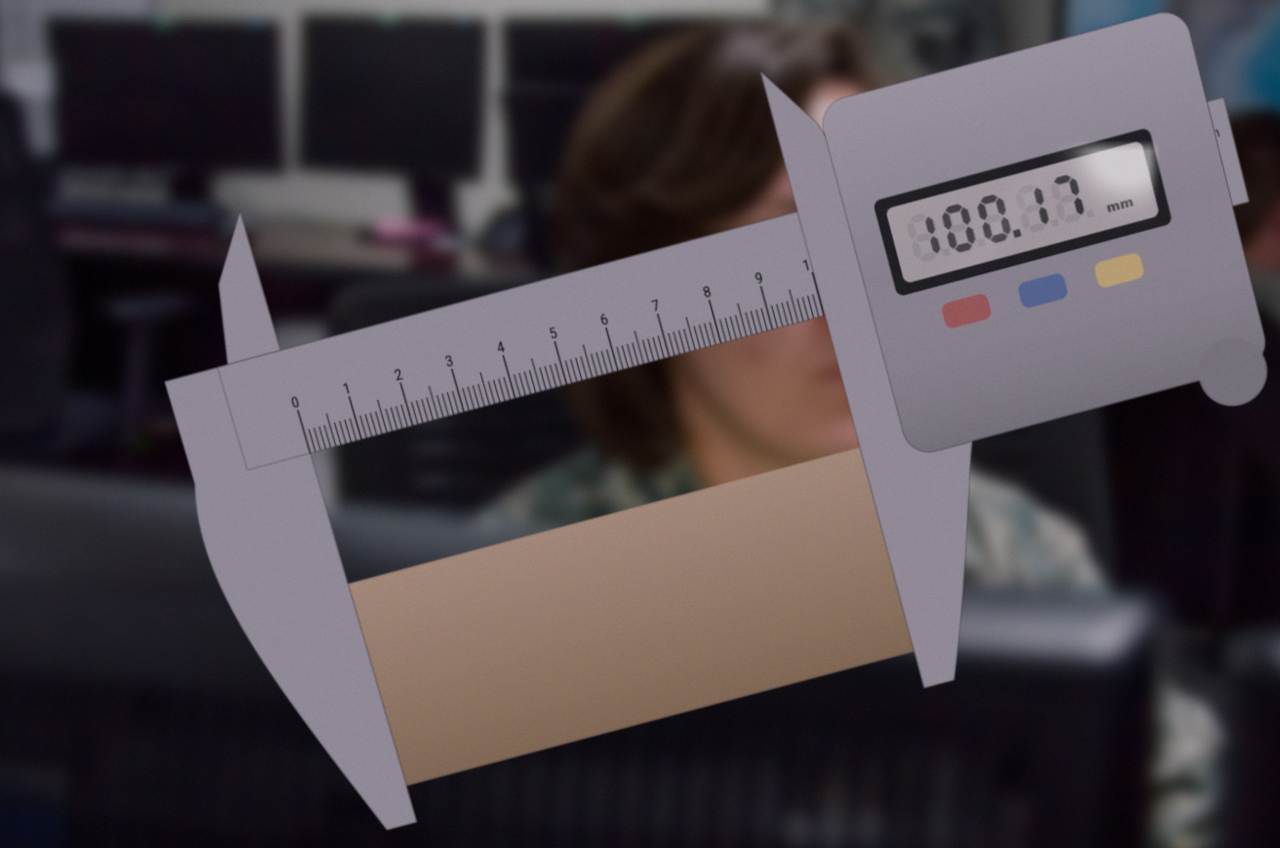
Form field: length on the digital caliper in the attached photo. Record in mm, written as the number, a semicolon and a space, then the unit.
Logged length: 100.17; mm
